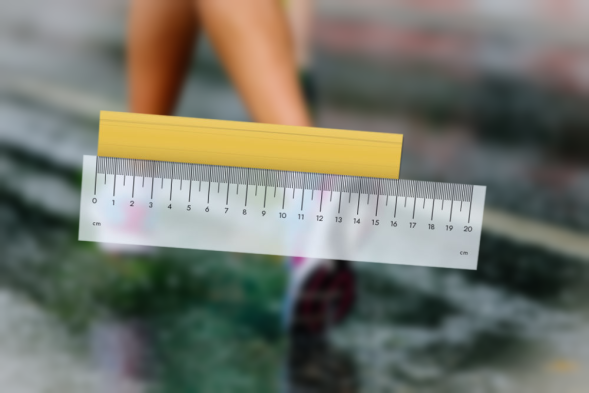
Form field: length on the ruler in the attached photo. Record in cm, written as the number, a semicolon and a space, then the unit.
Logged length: 16; cm
